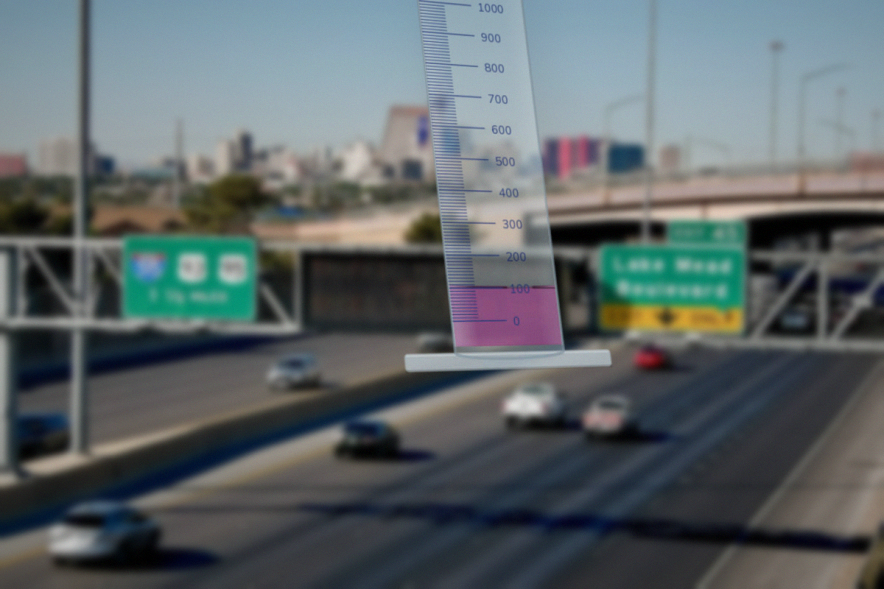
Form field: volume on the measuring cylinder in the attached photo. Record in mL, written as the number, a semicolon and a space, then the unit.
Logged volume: 100; mL
